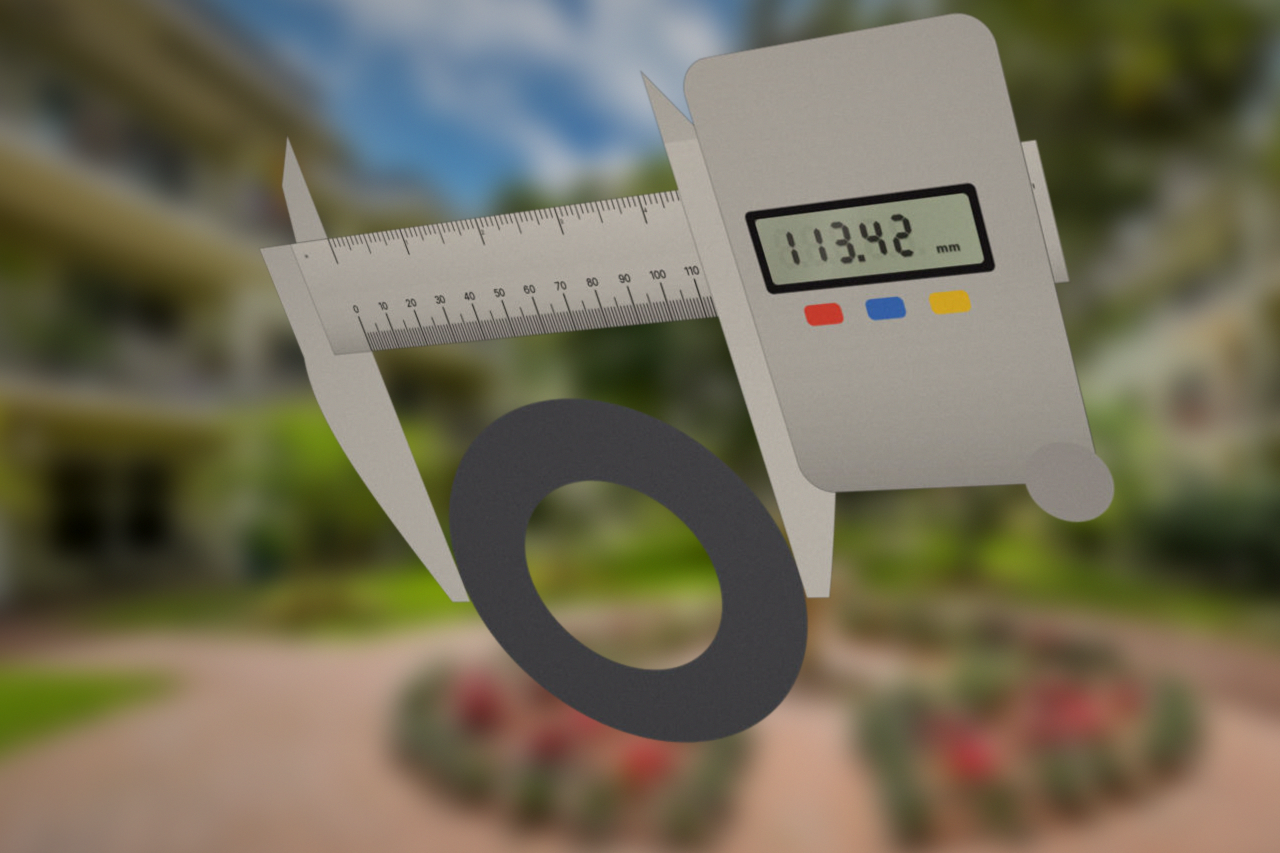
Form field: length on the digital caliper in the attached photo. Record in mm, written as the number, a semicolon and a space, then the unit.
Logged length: 113.42; mm
